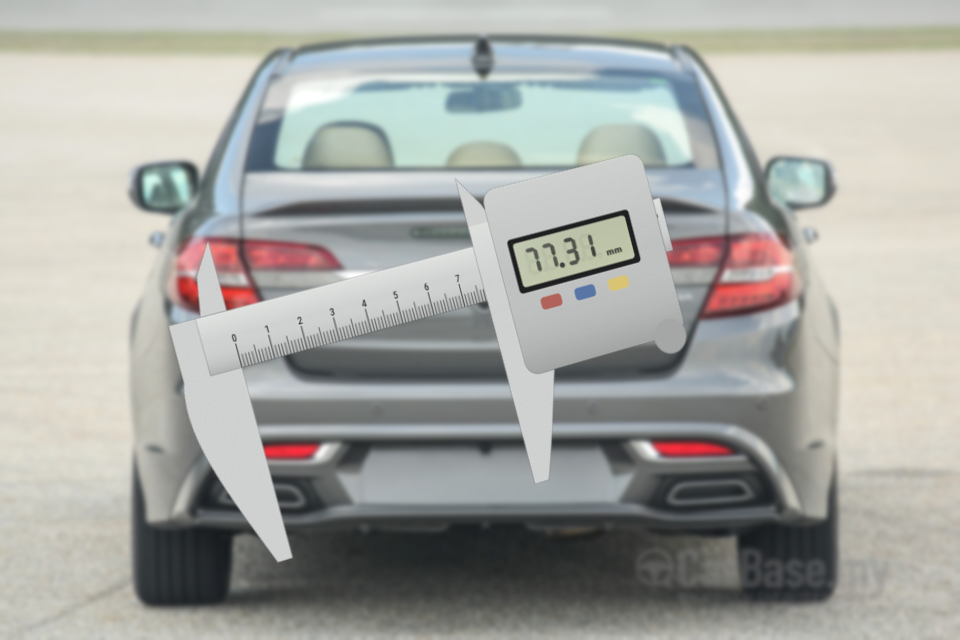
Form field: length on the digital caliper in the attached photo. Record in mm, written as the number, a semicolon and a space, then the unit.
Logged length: 77.31; mm
